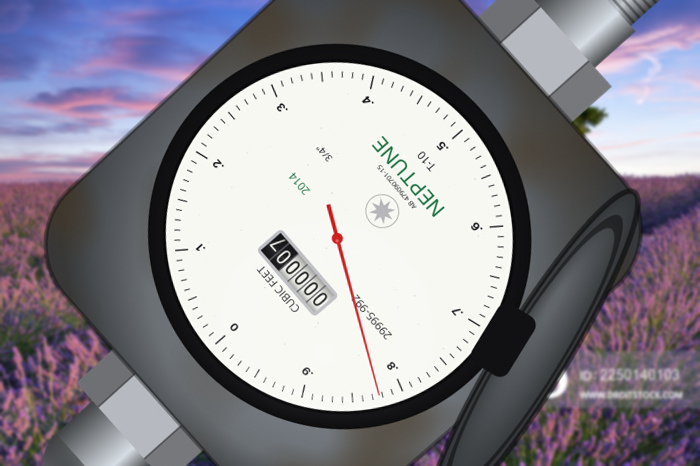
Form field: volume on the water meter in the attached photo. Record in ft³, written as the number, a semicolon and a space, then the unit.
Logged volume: 6.82; ft³
